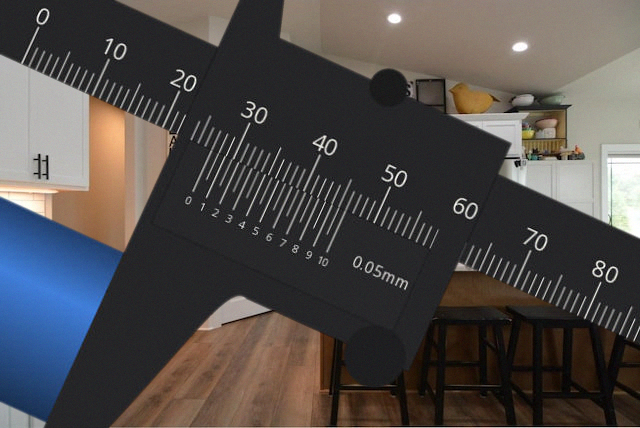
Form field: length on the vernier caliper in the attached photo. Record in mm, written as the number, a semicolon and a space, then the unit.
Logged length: 27.0; mm
